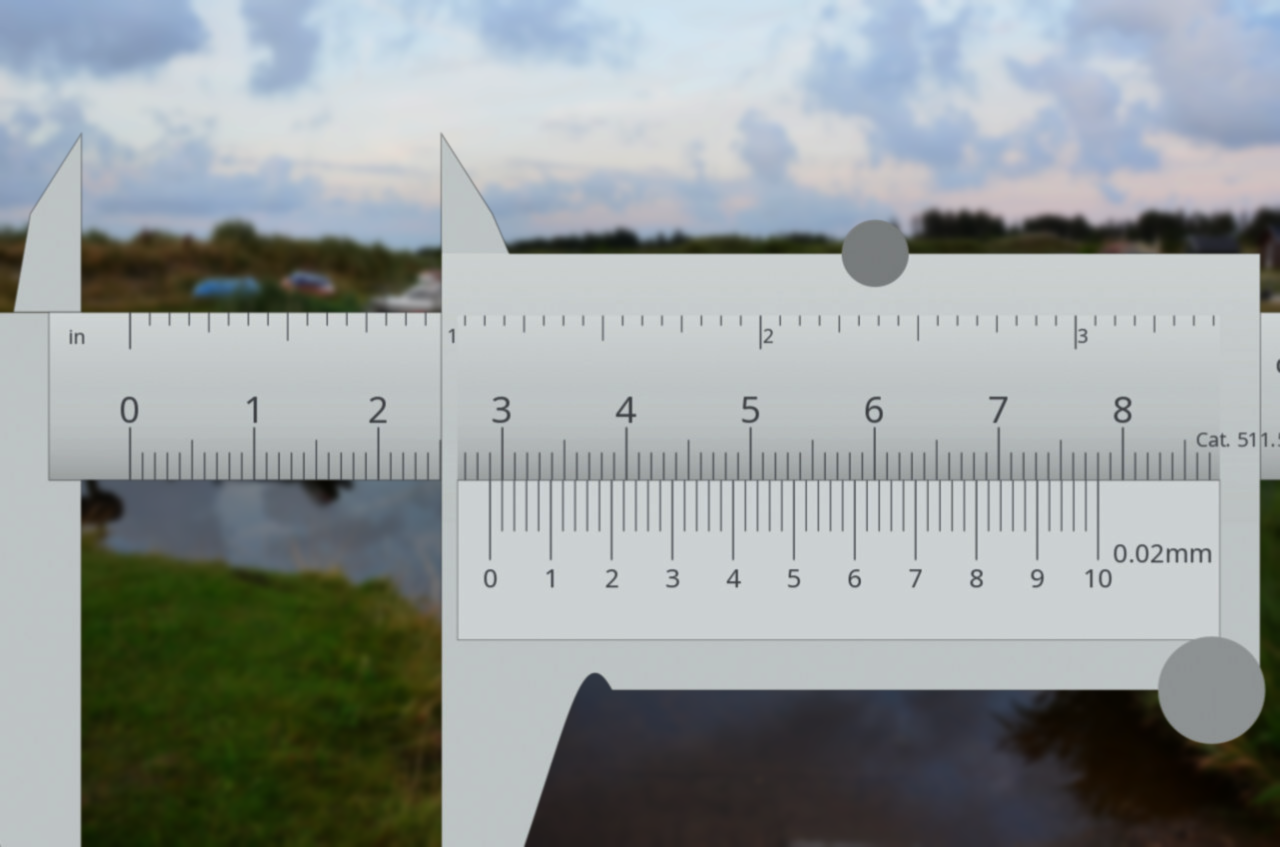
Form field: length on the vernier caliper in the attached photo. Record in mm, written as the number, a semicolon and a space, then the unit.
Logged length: 29.0; mm
